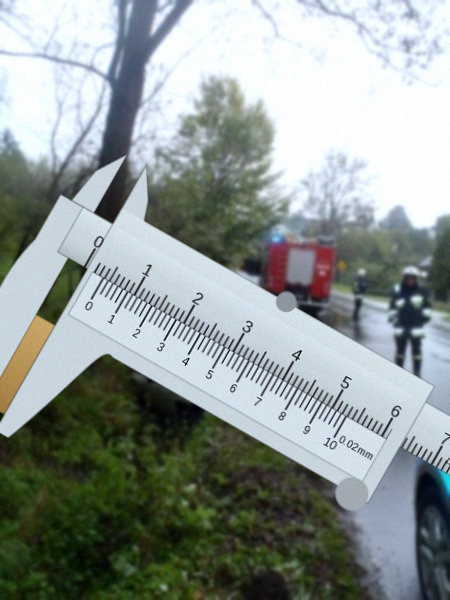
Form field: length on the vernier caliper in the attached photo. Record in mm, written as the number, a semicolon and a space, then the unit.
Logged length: 3.8; mm
